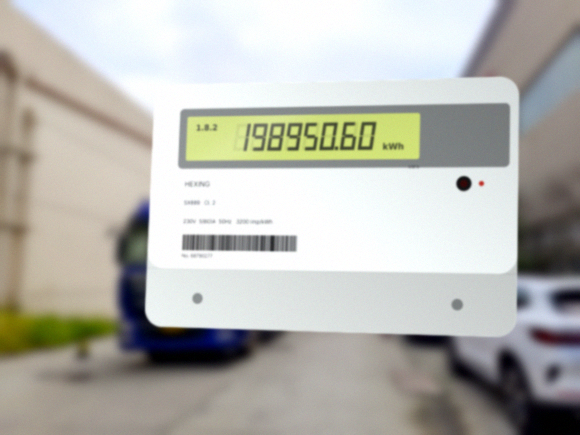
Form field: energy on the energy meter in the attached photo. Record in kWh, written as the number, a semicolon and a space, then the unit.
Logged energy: 198950.60; kWh
